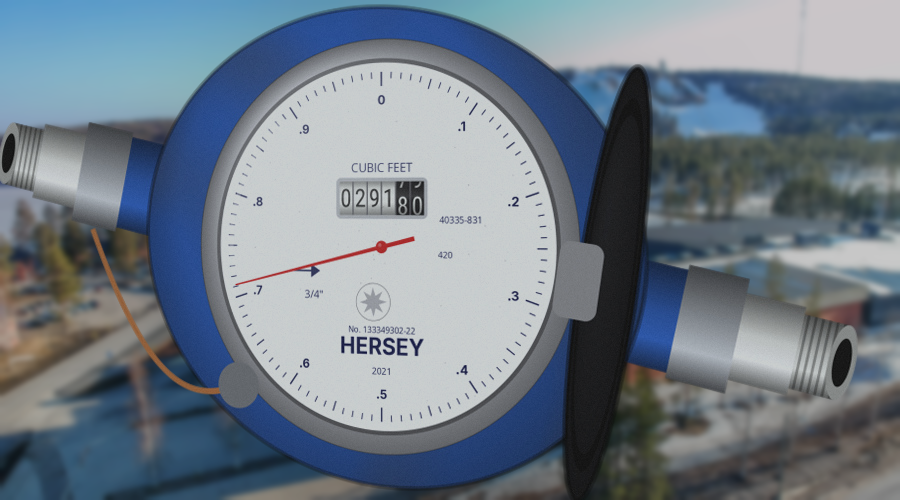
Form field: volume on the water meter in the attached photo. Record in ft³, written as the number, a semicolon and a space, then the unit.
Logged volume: 29179.71; ft³
